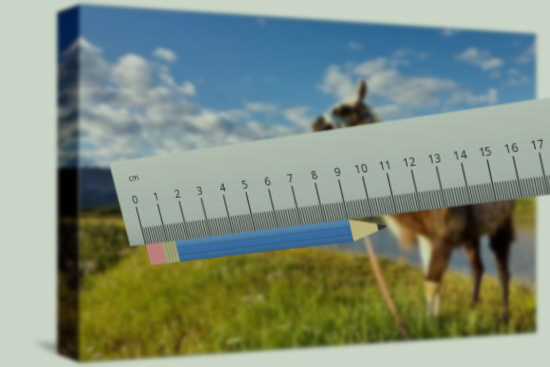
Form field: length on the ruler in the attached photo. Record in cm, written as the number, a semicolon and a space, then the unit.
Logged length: 10.5; cm
